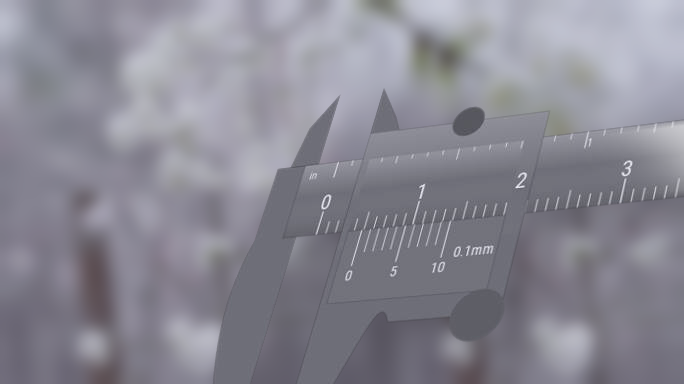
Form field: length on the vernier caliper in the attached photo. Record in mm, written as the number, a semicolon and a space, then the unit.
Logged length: 4.8; mm
